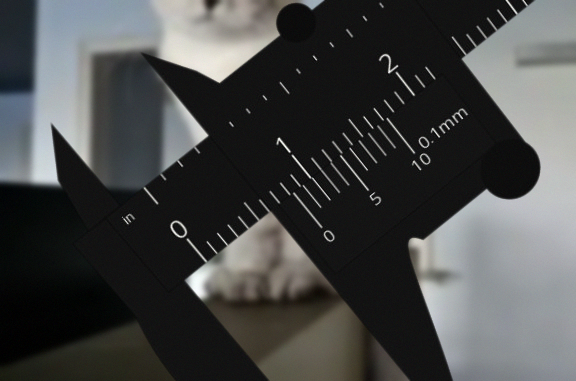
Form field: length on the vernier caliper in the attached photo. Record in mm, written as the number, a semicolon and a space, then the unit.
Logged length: 8.3; mm
